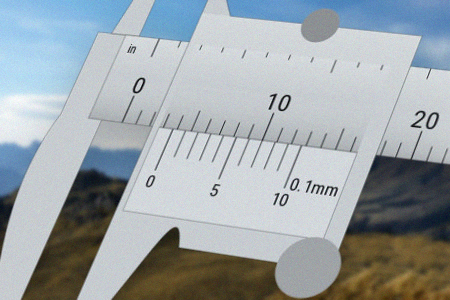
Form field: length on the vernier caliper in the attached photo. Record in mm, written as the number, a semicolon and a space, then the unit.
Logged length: 3.7; mm
